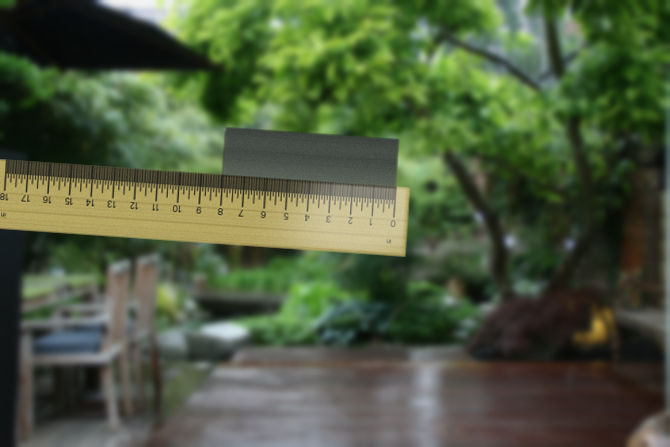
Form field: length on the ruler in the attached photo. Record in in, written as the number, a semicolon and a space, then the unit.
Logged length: 8; in
